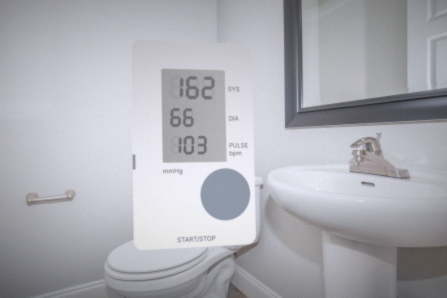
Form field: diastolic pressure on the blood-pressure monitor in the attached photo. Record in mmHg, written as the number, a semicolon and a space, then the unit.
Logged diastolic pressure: 66; mmHg
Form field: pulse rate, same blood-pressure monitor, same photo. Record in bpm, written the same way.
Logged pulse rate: 103; bpm
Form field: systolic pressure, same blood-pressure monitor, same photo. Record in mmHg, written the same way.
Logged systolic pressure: 162; mmHg
